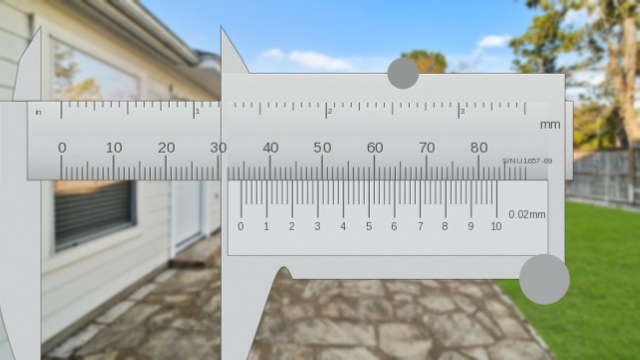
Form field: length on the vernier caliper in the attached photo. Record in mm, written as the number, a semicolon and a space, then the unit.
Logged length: 34.5; mm
